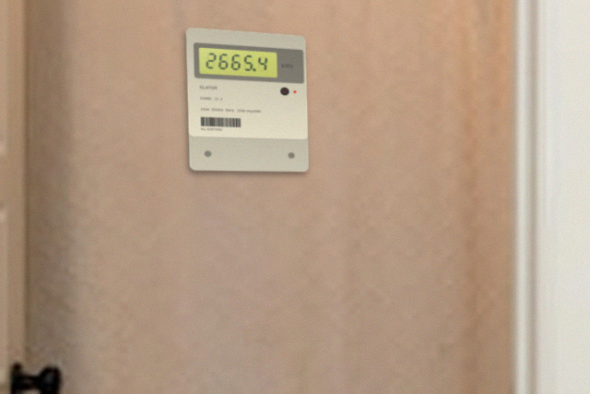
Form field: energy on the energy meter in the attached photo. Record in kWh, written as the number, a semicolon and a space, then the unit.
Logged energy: 2665.4; kWh
